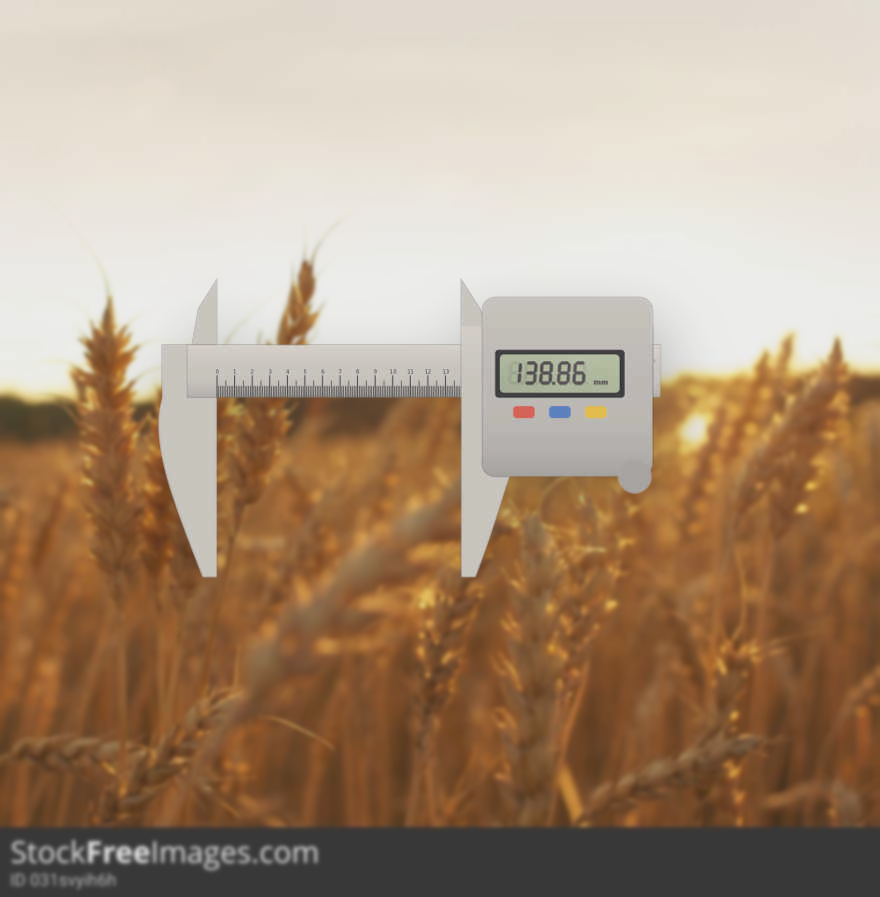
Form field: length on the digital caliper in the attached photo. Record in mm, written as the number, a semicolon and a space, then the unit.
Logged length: 138.86; mm
